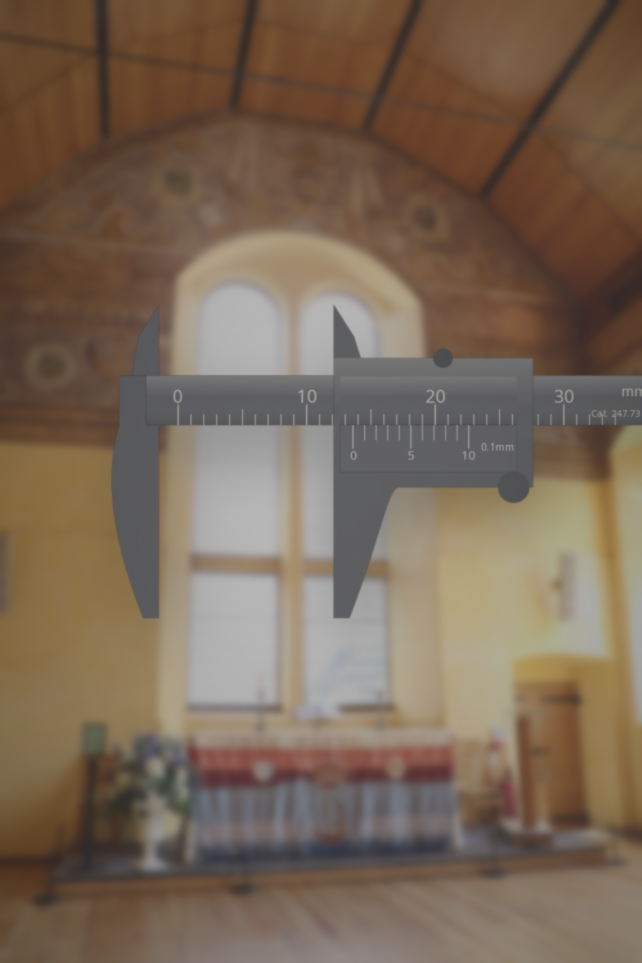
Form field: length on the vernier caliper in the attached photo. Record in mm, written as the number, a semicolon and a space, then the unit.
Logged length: 13.6; mm
